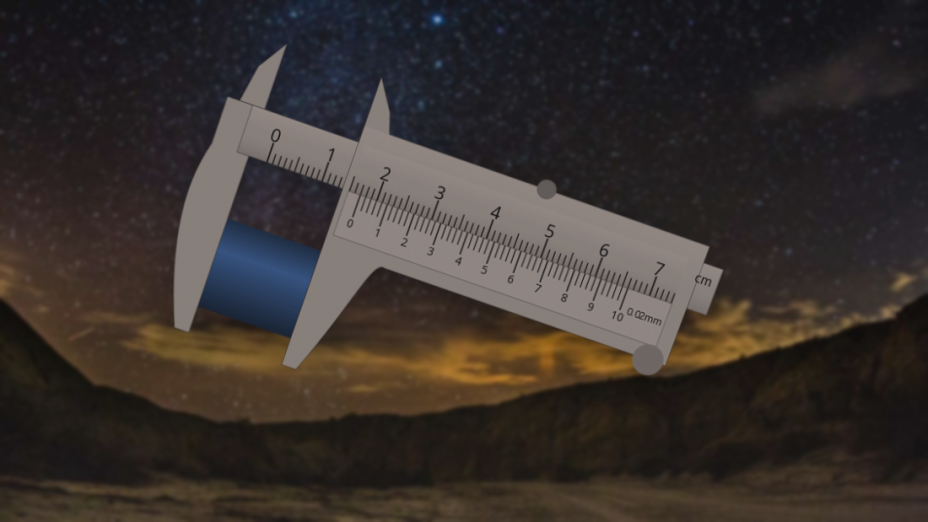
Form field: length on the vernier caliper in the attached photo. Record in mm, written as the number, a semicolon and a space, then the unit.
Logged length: 17.0; mm
